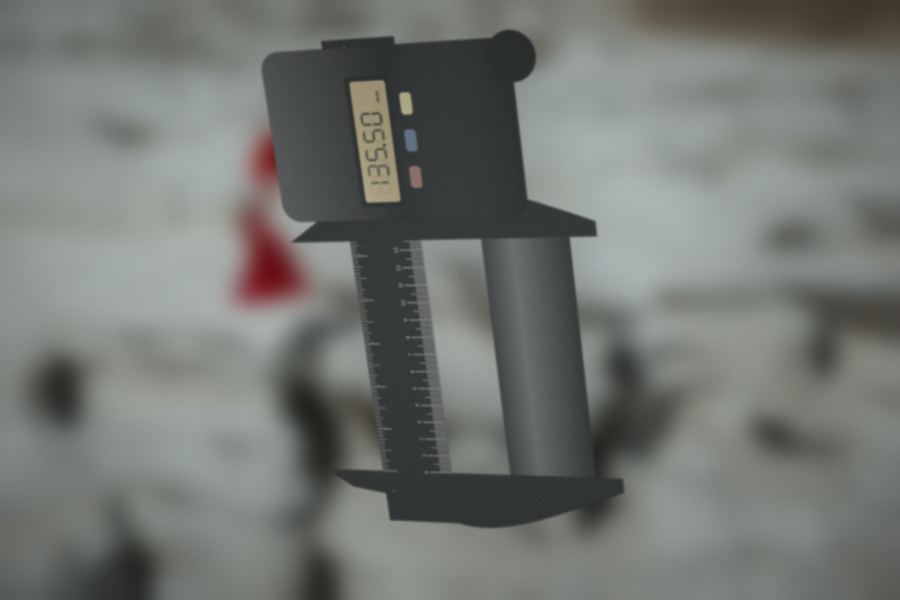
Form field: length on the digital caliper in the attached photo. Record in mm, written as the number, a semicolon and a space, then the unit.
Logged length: 135.50; mm
